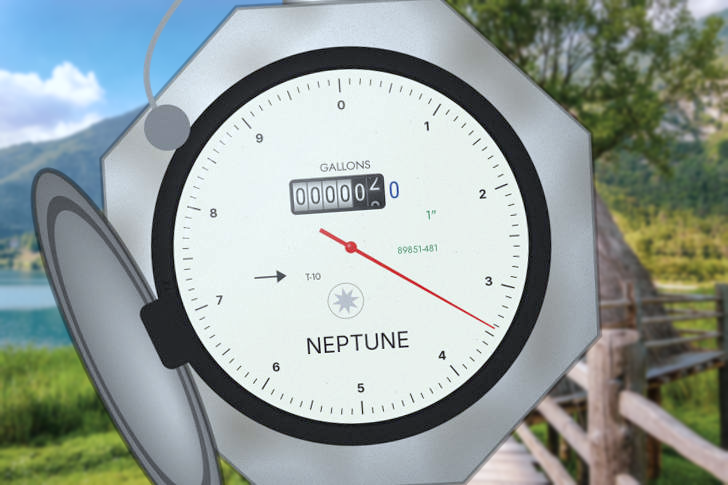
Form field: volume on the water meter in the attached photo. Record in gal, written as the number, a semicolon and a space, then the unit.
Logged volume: 23.4; gal
